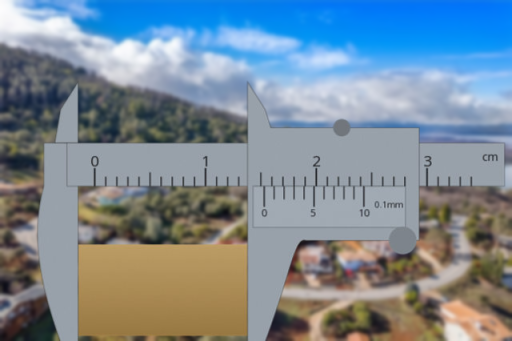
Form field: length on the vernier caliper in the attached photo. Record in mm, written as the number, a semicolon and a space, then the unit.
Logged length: 15.3; mm
